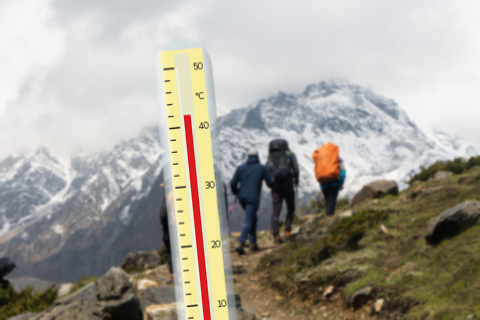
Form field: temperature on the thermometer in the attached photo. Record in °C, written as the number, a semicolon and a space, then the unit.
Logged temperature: 42; °C
